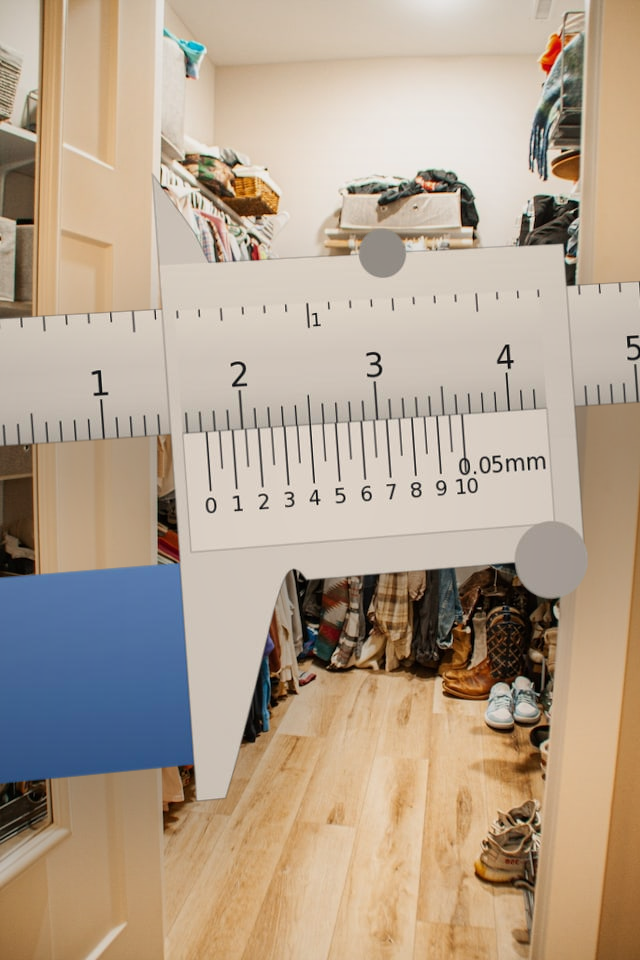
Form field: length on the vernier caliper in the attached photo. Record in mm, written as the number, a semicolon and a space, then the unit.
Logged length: 17.4; mm
